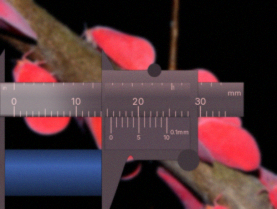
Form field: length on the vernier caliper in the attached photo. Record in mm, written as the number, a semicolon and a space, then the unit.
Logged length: 15.6; mm
